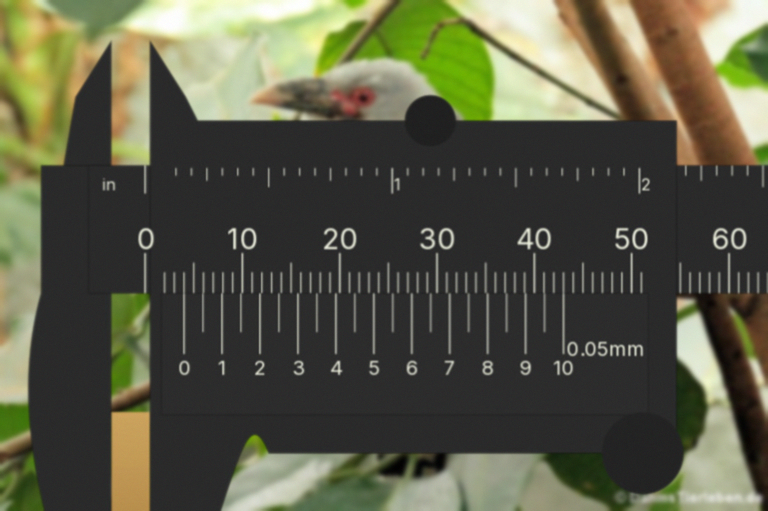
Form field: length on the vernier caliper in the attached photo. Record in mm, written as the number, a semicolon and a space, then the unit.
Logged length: 4.0; mm
